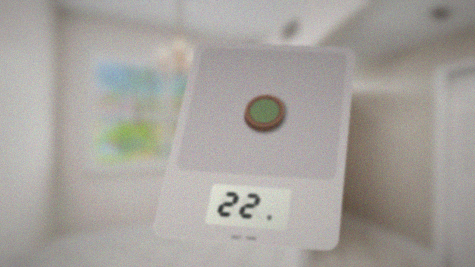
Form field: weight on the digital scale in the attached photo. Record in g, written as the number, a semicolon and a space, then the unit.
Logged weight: 22; g
